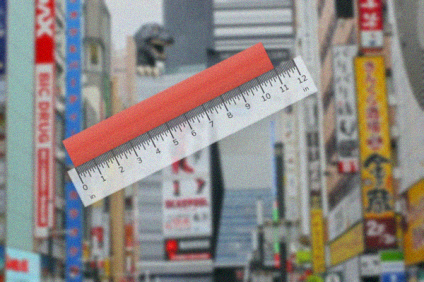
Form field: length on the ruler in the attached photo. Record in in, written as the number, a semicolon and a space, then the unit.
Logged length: 11; in
